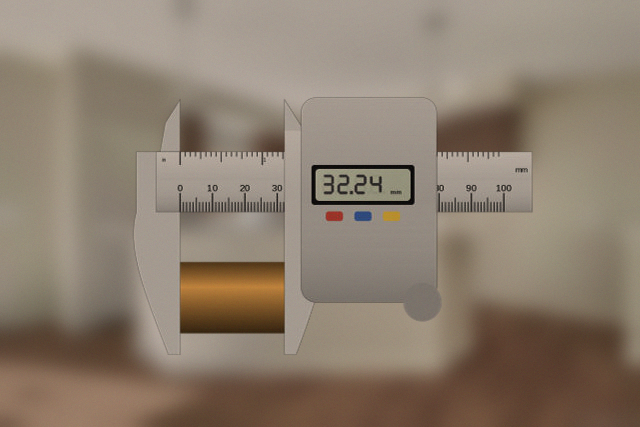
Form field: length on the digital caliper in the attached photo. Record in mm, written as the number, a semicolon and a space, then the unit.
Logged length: 32.24; mm
